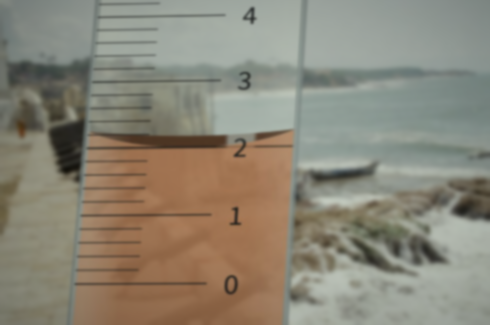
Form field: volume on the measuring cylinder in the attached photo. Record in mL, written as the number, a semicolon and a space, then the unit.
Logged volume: 2; mL
